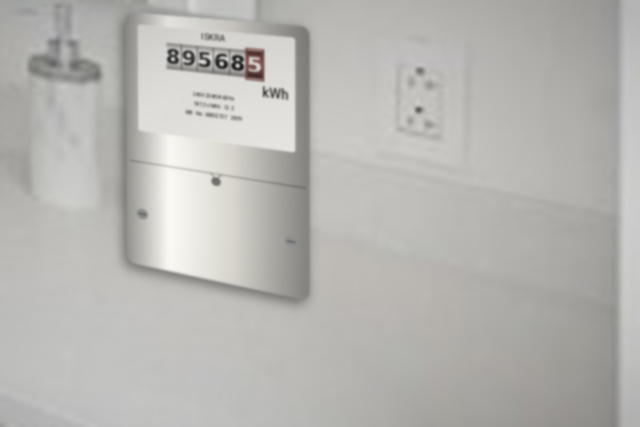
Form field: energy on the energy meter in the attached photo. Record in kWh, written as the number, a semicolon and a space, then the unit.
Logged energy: 89568.5; kWh
